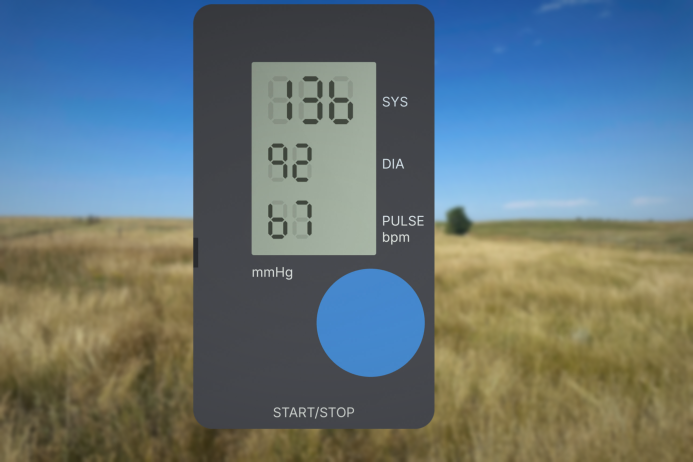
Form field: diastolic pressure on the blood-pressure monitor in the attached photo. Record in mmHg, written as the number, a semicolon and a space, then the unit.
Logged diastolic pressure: 92; mmHg
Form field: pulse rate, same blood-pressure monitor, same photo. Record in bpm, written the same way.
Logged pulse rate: 67; bpm
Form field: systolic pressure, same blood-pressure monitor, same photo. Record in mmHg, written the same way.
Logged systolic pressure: 136; mmHg
